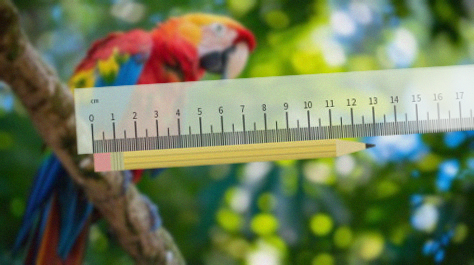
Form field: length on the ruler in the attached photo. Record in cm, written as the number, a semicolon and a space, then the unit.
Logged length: 13; cm
